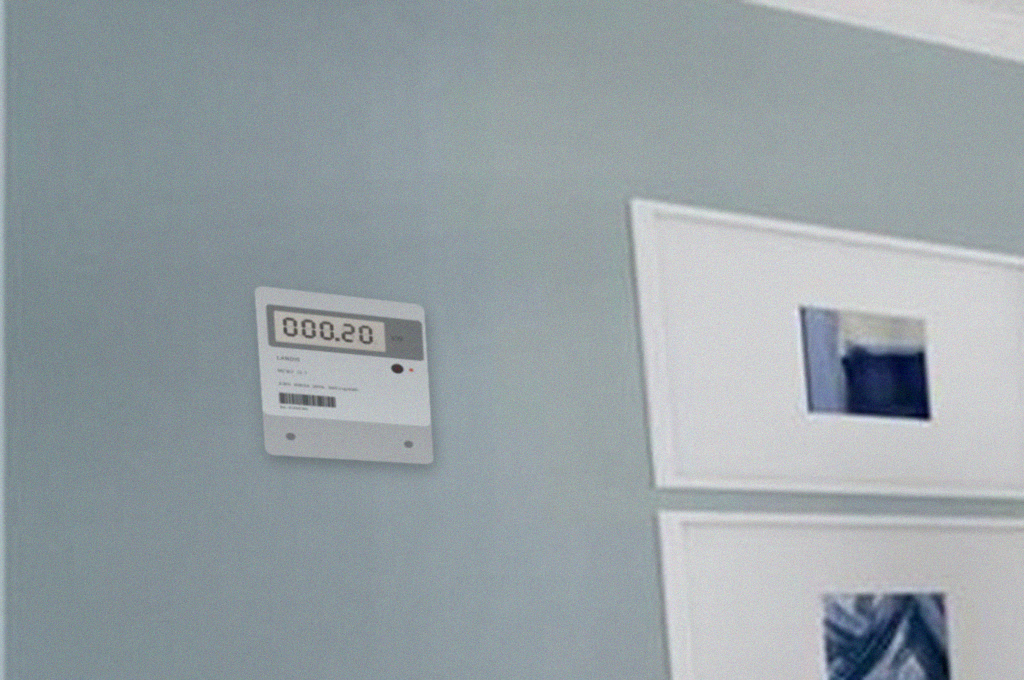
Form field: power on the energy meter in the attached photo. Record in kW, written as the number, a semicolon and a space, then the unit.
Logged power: 0.20; kW
